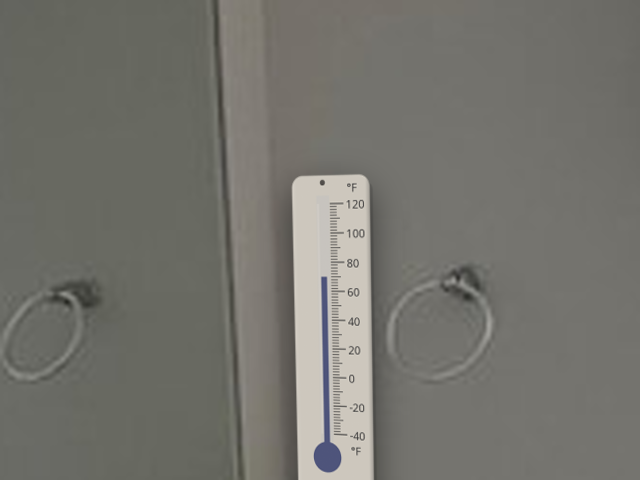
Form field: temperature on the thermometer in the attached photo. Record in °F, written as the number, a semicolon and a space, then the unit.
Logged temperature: 70; °F
